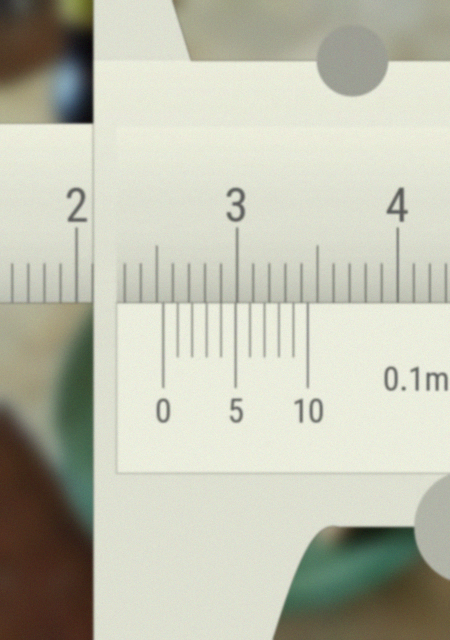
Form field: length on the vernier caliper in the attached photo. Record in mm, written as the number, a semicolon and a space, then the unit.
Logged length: 25.4; mm
